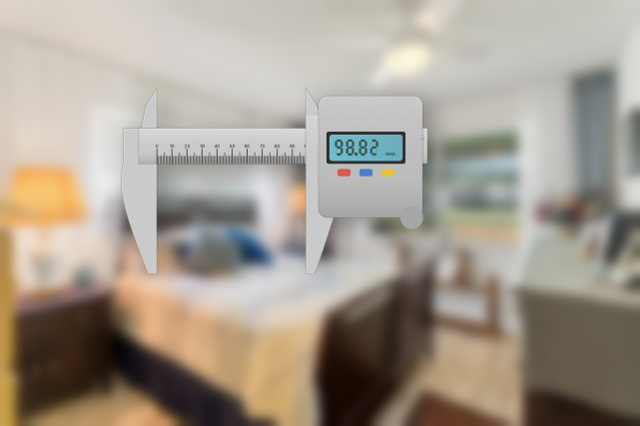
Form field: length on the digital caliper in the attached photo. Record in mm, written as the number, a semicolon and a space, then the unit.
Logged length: 98.82; mm
